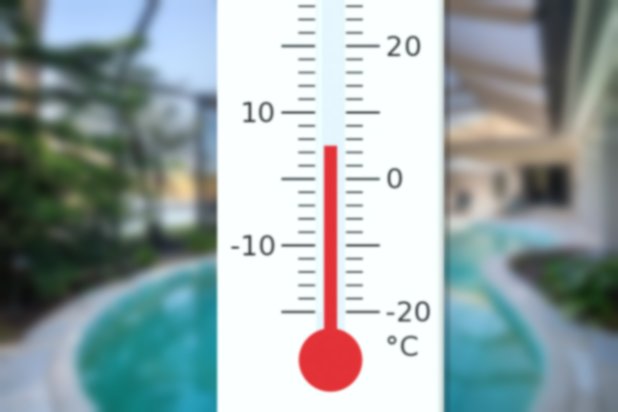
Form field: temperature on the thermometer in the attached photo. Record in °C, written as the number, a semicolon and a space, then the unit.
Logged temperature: 5; °C
